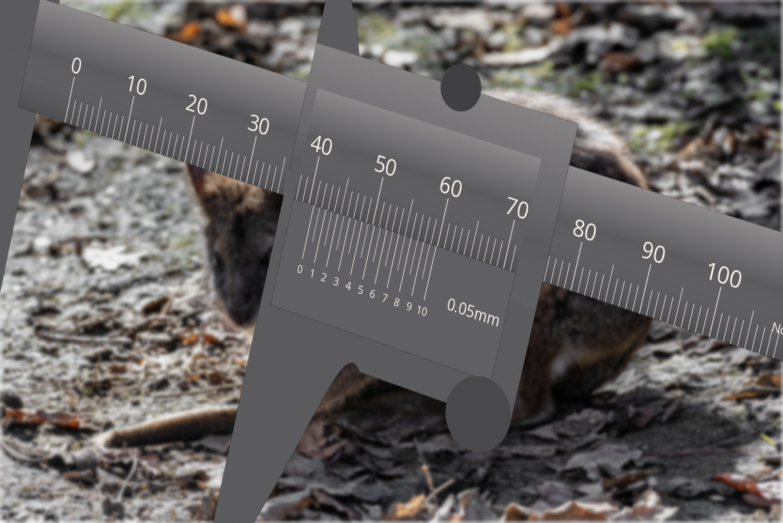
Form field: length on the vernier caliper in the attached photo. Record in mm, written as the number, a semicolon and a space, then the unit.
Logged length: 40.8; mm
